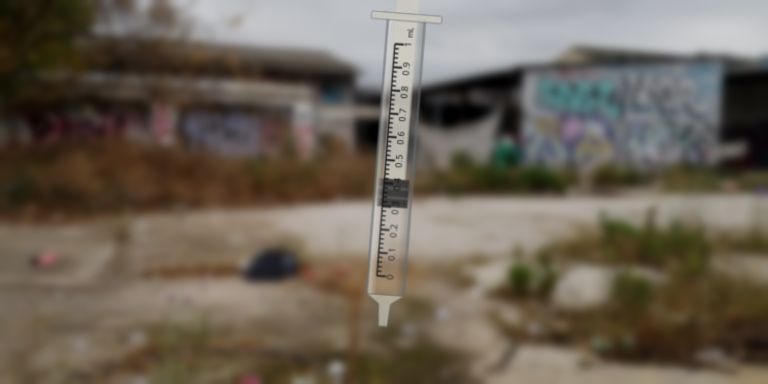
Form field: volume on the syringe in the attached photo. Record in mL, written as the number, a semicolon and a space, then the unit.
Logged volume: 0.3; mL
